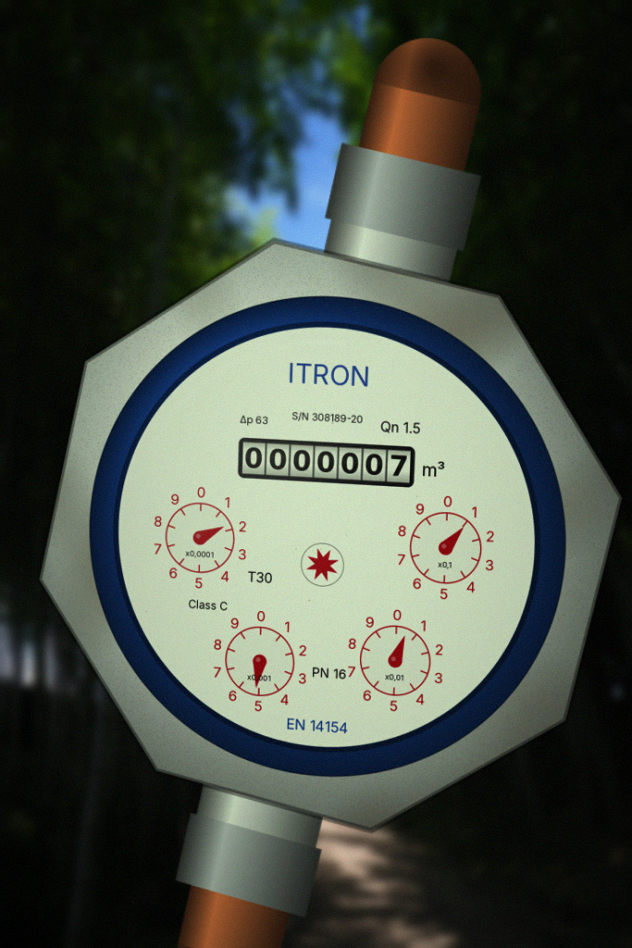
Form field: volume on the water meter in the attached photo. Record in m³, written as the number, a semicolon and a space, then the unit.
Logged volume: 7.1051; m³
